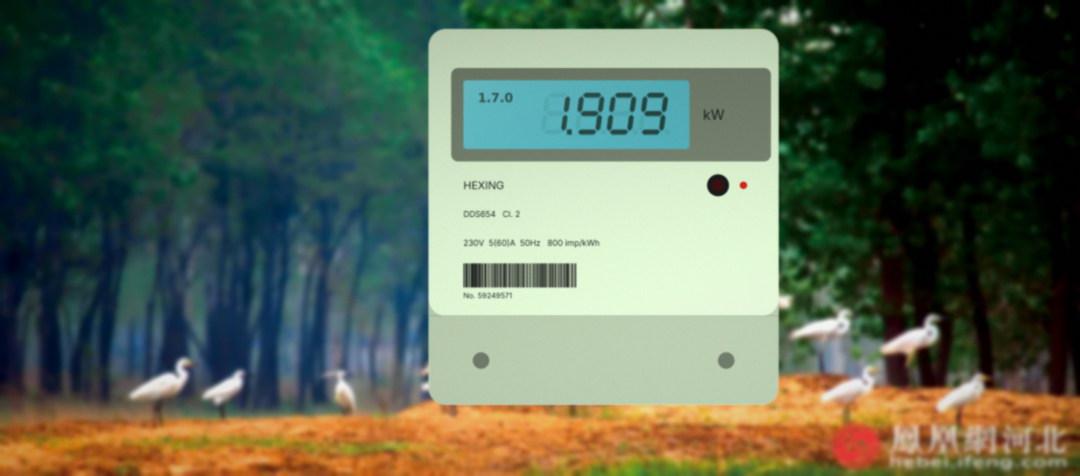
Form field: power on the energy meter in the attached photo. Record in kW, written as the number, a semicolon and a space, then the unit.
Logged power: 1.909; kW
